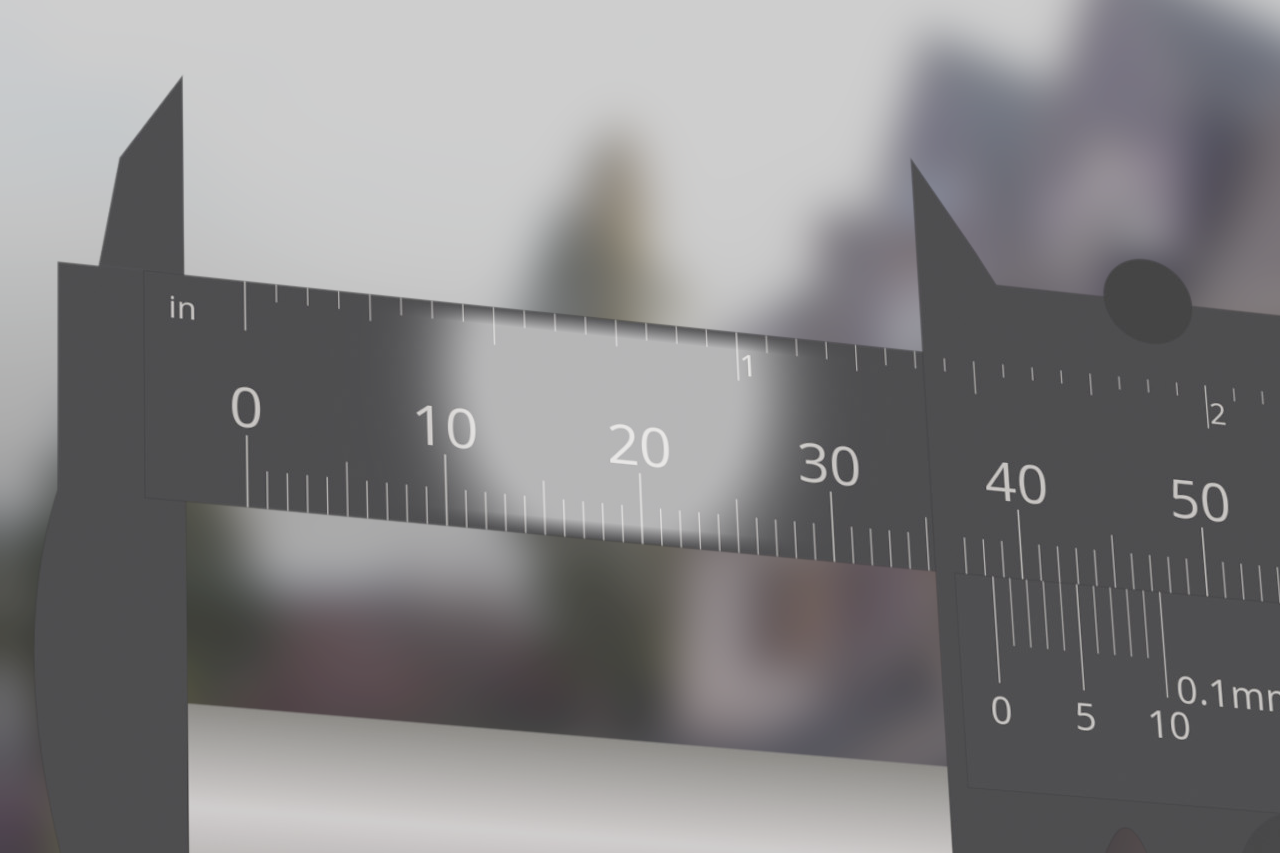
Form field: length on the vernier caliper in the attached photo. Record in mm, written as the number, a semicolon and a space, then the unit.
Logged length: 38.4; mm
